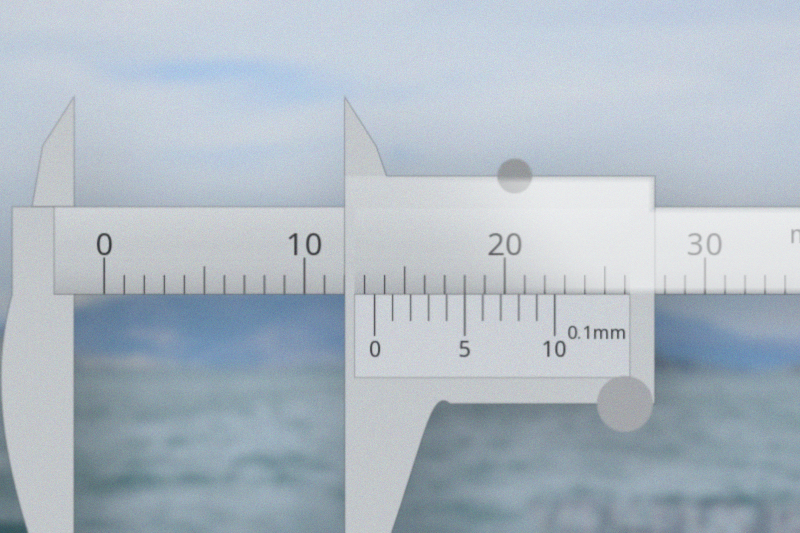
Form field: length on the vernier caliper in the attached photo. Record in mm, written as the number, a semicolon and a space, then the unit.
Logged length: 13.5; mm
